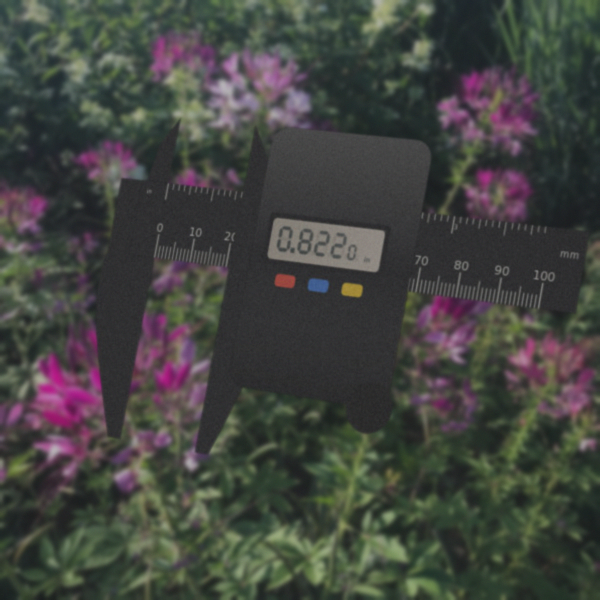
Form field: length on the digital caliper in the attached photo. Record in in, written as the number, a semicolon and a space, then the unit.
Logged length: 0.8220; in
